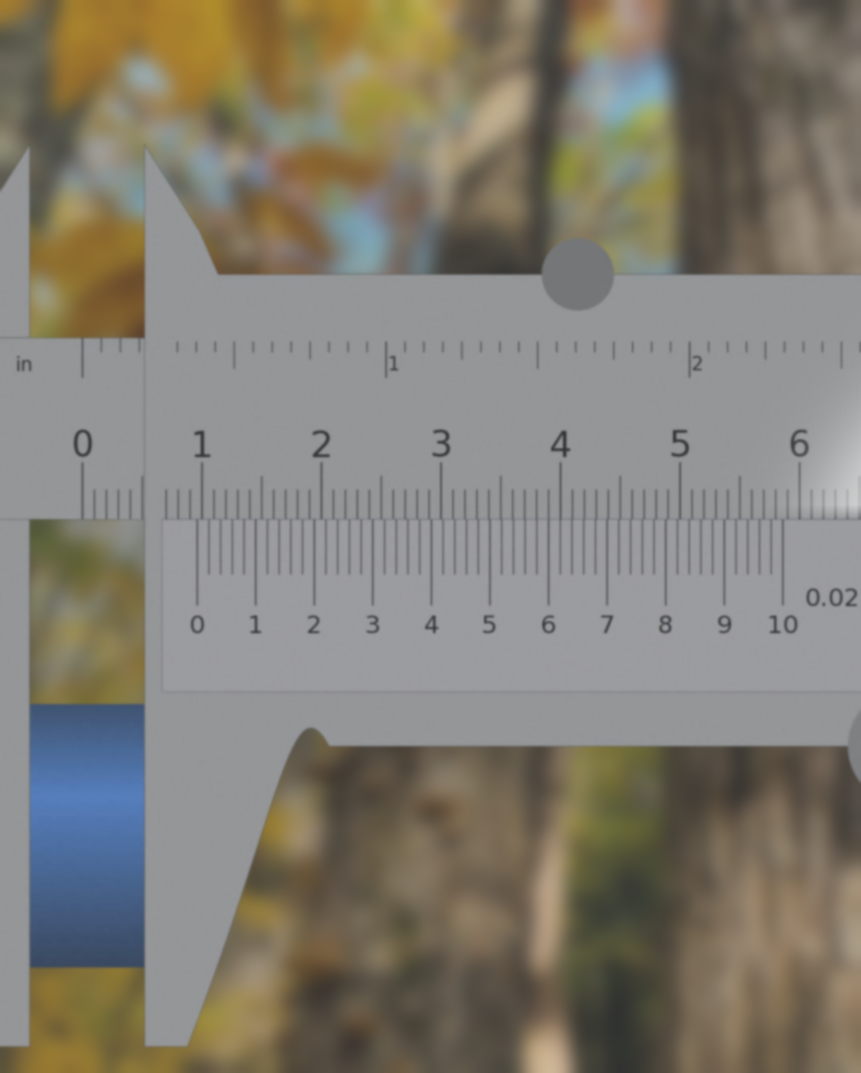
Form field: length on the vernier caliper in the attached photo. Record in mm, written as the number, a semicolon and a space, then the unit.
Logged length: 9.6; mm
